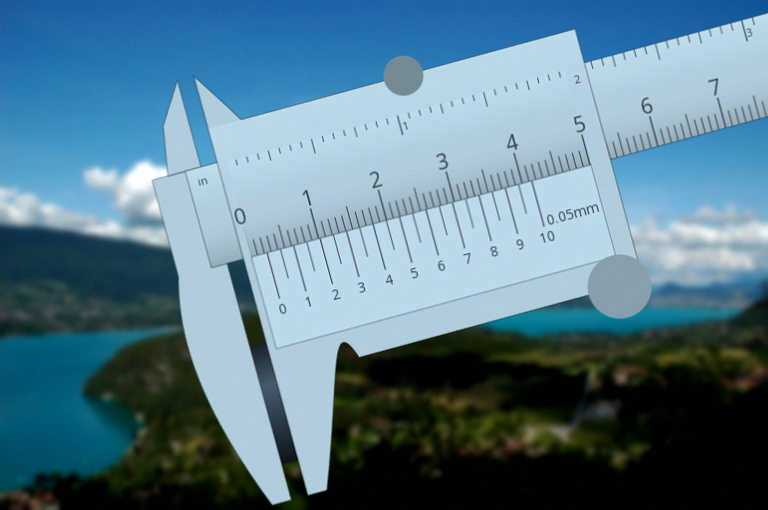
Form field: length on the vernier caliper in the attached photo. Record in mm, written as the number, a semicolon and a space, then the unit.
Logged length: 2.4; mm
